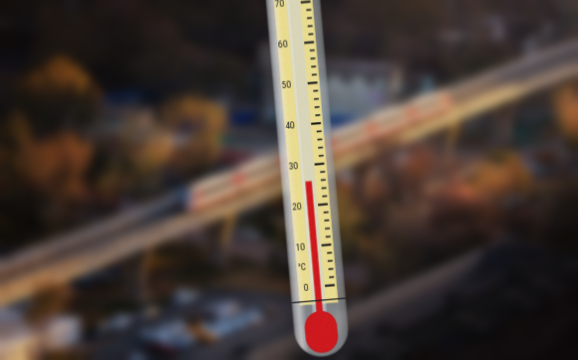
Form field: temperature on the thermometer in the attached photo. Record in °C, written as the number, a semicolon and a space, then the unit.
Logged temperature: 26; °C
